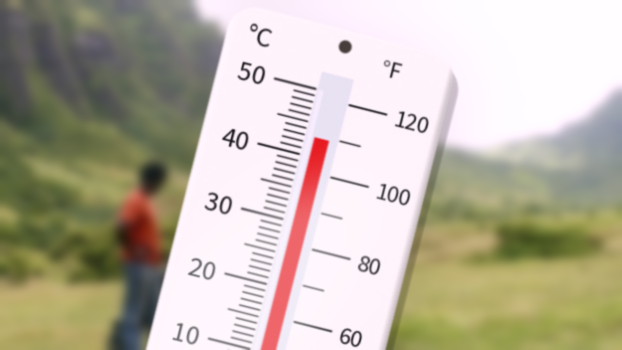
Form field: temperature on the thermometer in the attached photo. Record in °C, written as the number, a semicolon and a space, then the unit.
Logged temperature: 43; °C
